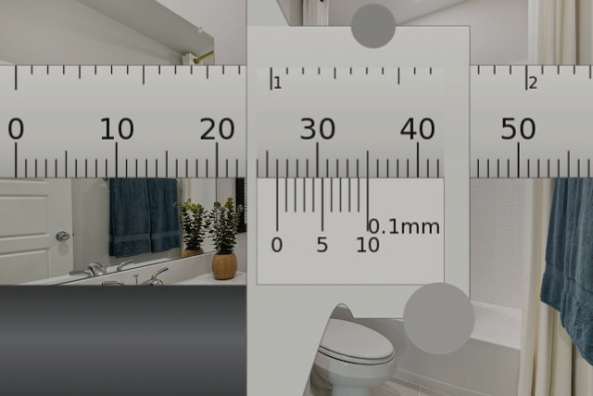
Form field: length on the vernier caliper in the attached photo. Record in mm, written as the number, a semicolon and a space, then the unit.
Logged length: 26.0; mm
